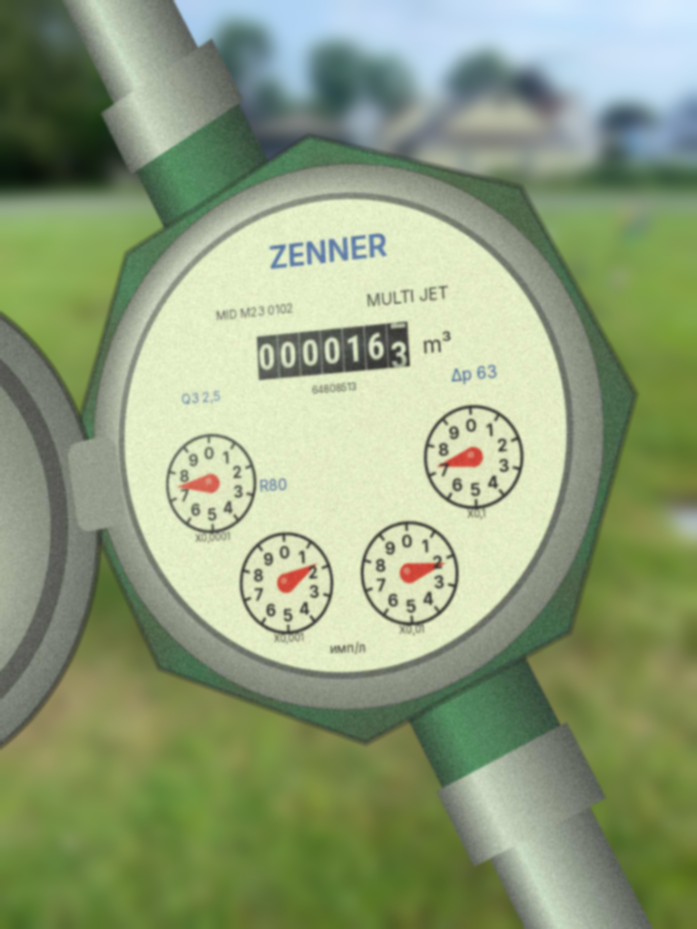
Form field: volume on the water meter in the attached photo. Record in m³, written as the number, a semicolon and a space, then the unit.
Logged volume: 162.7217; m³
